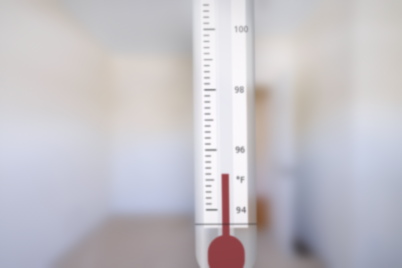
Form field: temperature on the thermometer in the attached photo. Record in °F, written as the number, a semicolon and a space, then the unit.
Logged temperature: 95.2; °F
